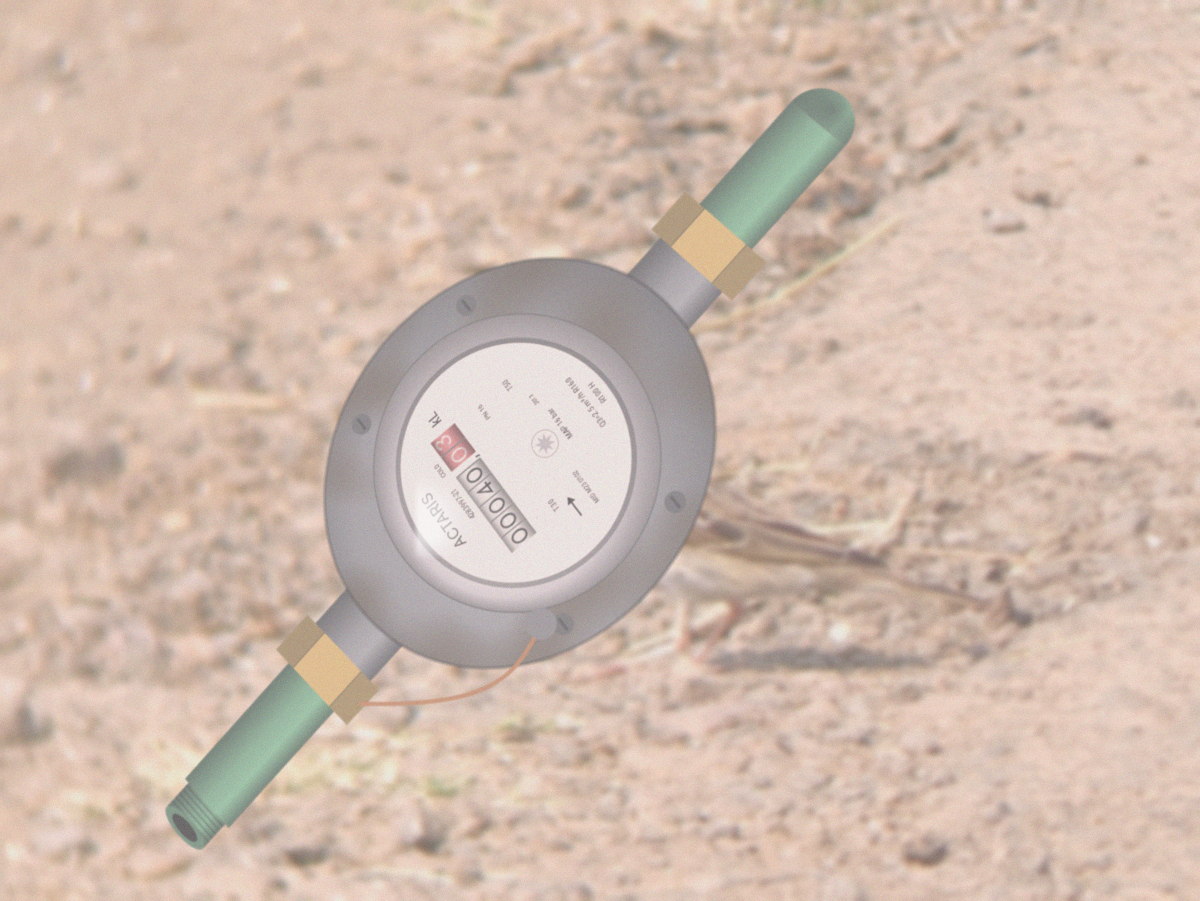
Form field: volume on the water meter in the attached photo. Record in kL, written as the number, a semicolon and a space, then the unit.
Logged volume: 40.03; kL
